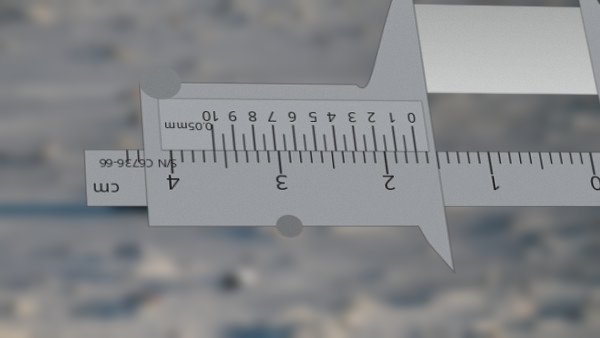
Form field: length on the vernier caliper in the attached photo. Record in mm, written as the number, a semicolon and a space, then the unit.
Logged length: 17.0; mm
